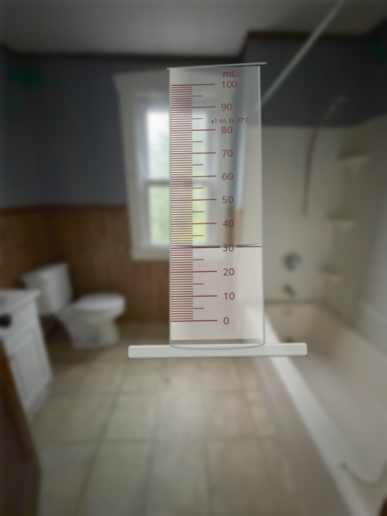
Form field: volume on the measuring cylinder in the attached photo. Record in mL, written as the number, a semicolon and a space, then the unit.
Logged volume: 30; mL
